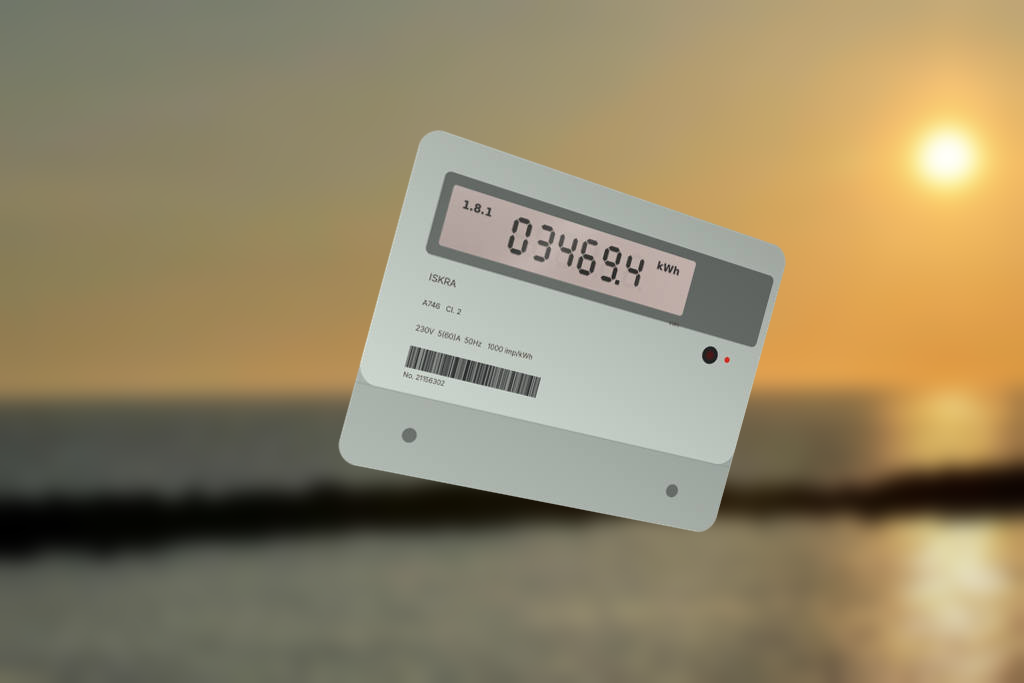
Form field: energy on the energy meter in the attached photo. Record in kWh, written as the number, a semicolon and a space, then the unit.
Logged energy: 3469.4; kWh
